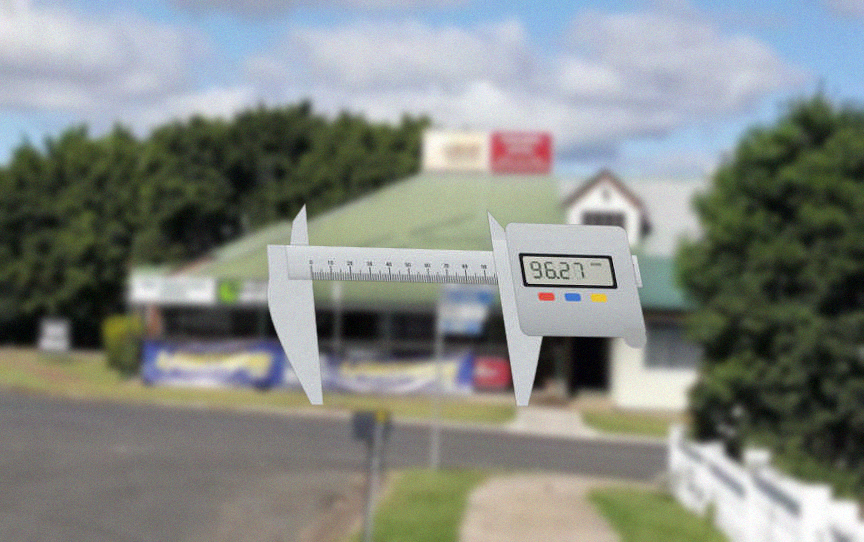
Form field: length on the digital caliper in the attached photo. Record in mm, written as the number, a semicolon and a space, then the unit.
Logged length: 96.27; mm
